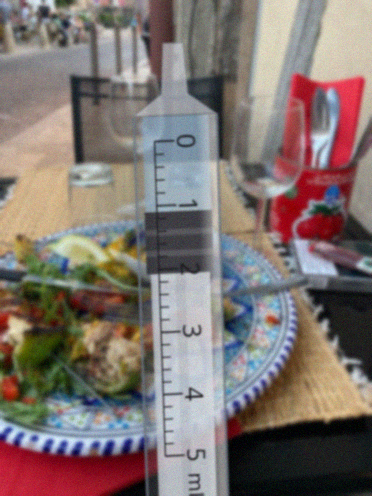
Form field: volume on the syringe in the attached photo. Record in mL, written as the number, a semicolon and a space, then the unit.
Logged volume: 1.1; mL
